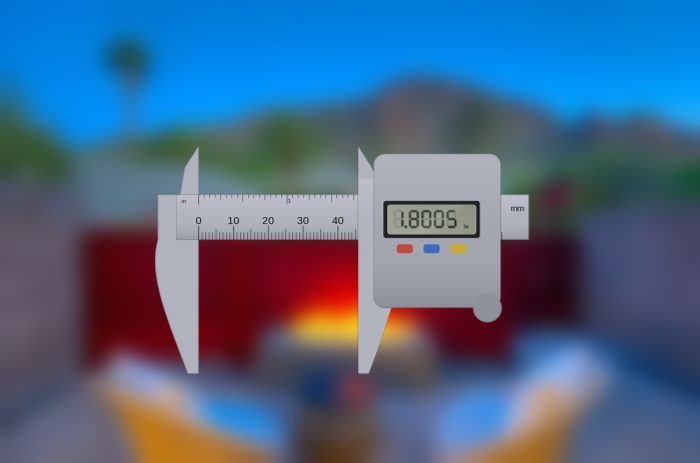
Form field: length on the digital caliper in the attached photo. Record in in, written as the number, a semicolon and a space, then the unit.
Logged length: 1.8005; in
